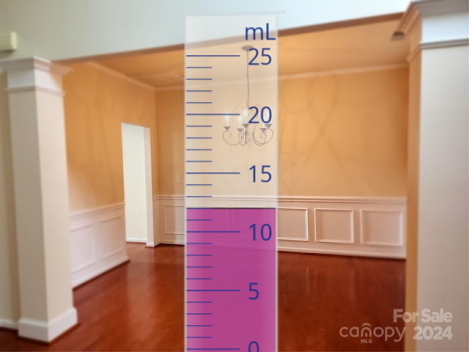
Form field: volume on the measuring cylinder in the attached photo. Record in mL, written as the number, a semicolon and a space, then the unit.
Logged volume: 12; mL
